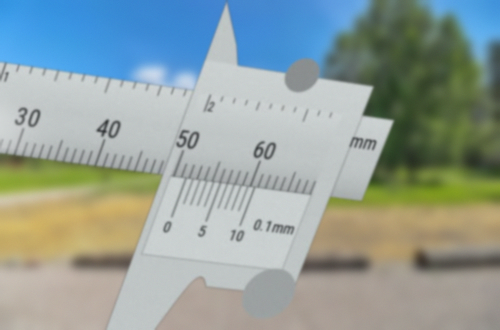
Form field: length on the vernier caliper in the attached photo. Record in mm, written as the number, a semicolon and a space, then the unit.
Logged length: 51.6; mm
